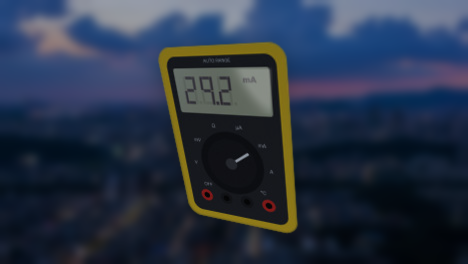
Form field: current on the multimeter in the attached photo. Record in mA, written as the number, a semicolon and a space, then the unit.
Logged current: 29.2; mA
